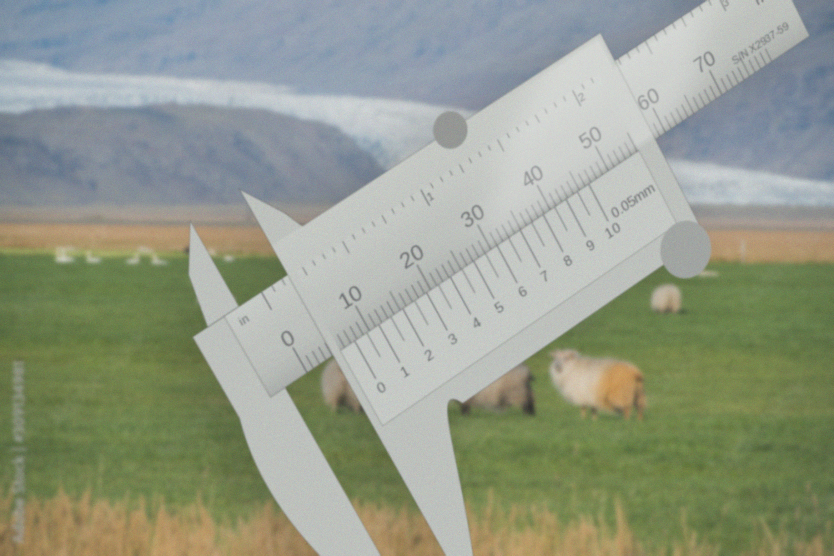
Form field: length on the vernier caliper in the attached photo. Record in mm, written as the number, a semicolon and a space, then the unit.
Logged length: 7.6; mm
